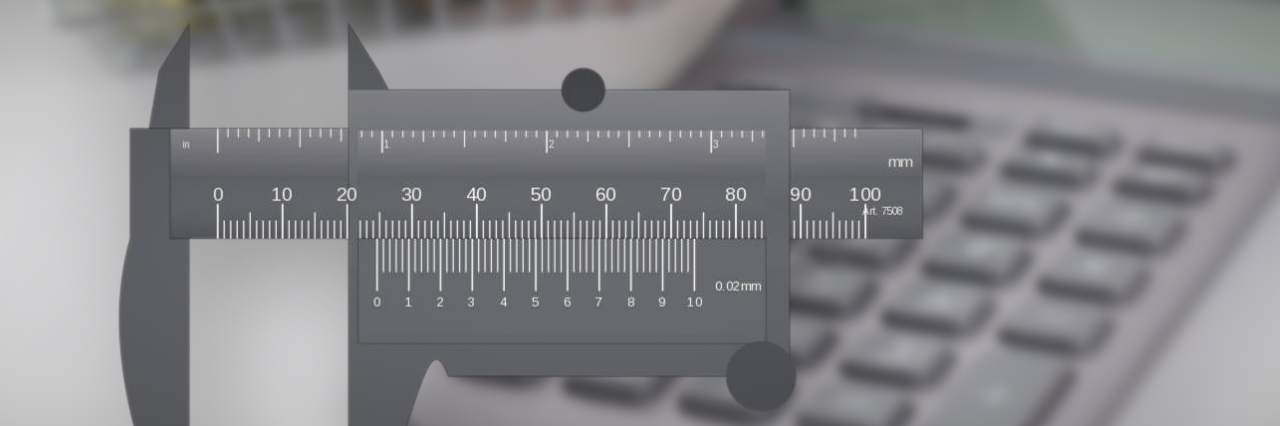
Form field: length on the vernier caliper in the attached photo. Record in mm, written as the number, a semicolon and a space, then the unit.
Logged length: 24.6; mm
